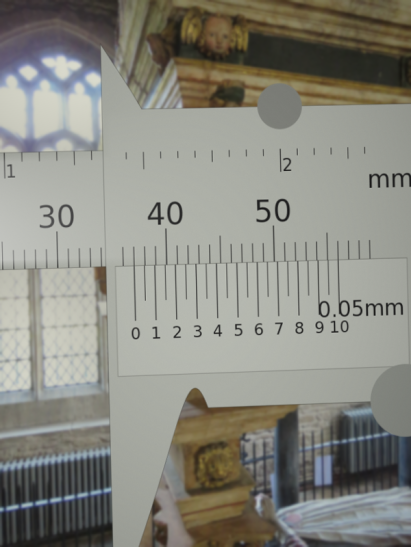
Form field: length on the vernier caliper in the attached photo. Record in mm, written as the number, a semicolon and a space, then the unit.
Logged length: 37.0; mm
